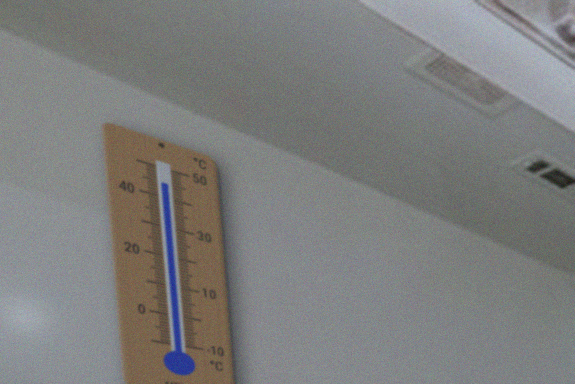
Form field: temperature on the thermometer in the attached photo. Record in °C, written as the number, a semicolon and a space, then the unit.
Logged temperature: 45; °C
